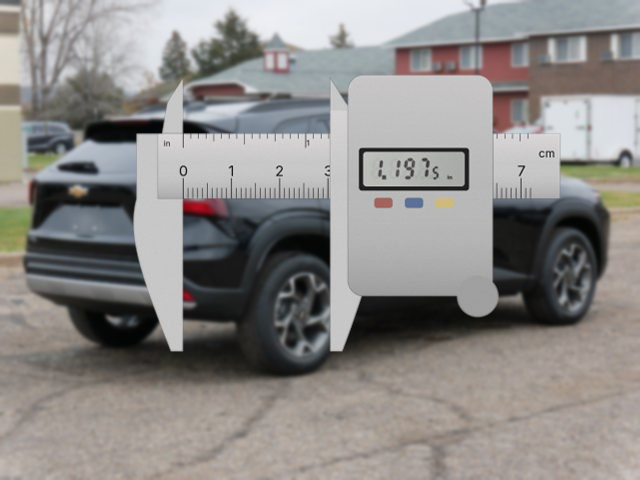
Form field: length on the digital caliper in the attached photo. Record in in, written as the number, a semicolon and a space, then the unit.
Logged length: 1.1975; in
